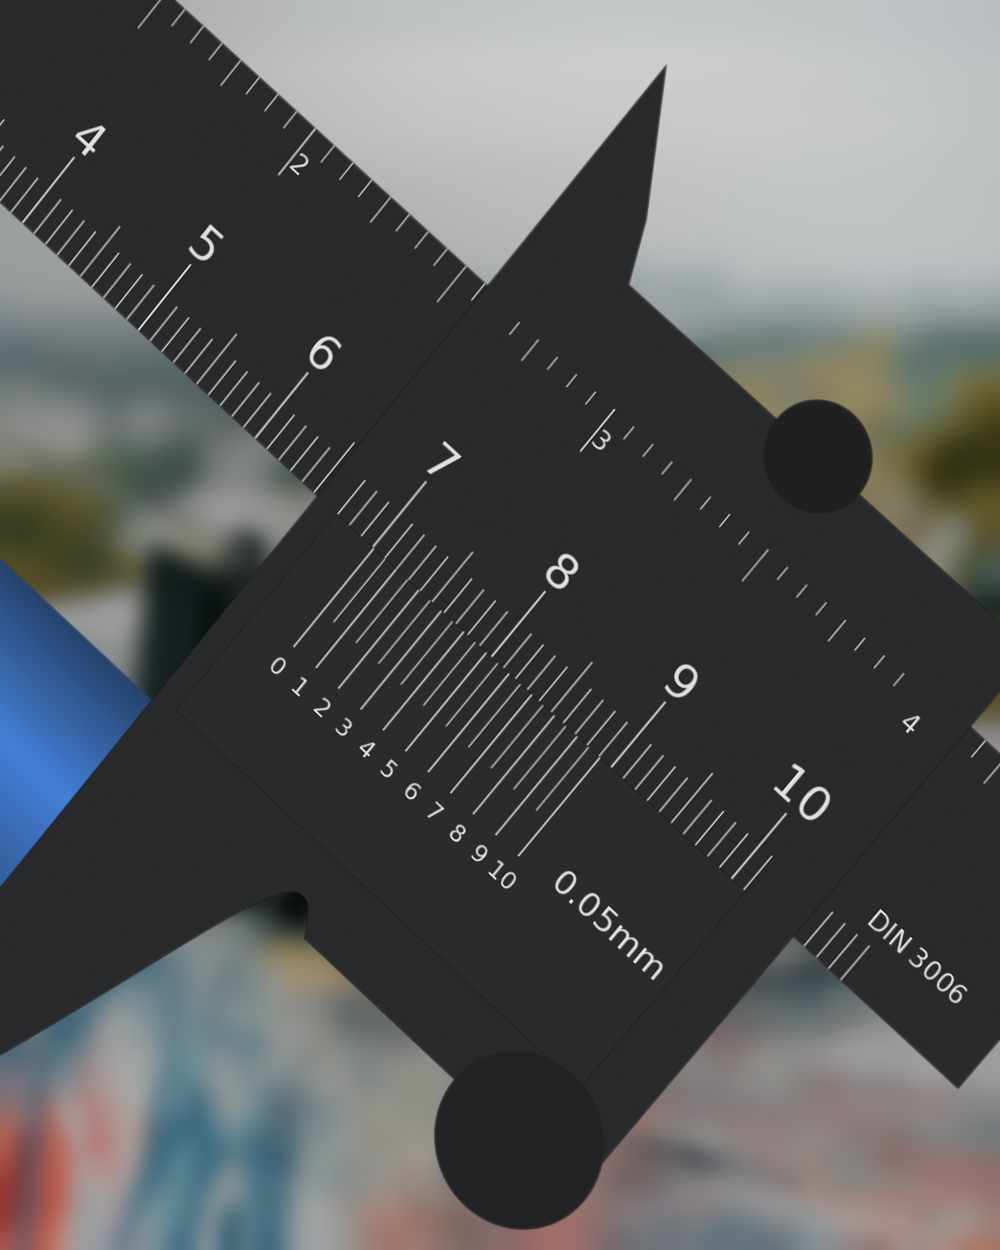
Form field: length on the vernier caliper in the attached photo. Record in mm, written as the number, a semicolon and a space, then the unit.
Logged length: 70.1; mm
